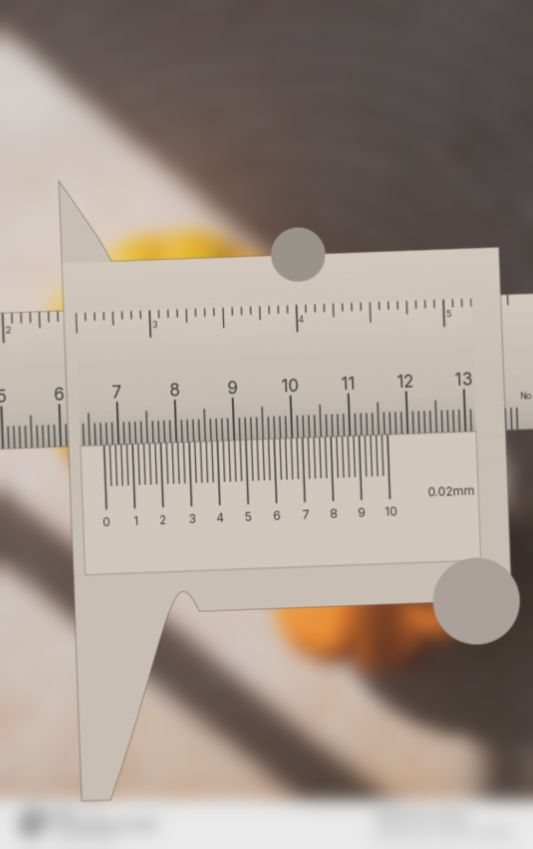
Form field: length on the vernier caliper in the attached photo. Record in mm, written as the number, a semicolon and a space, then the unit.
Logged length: 67.5; mm
